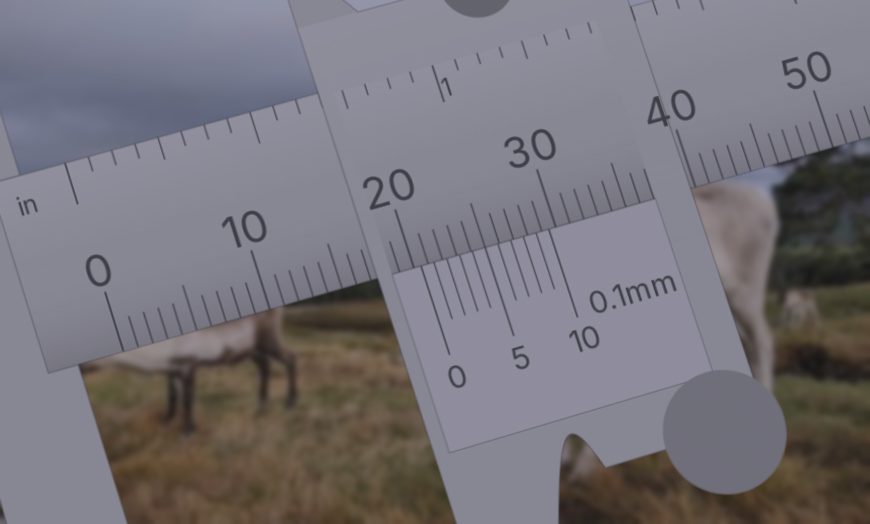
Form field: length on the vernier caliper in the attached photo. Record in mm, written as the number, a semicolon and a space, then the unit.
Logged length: 20.5; mm
